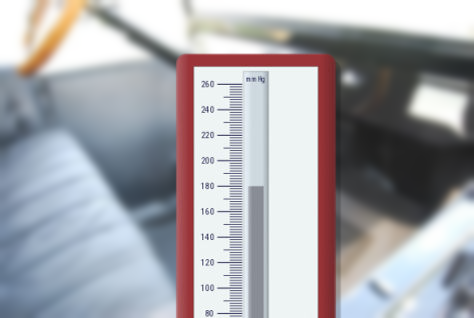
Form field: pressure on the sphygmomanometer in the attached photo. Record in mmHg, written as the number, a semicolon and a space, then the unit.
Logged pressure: 180; mmHg
